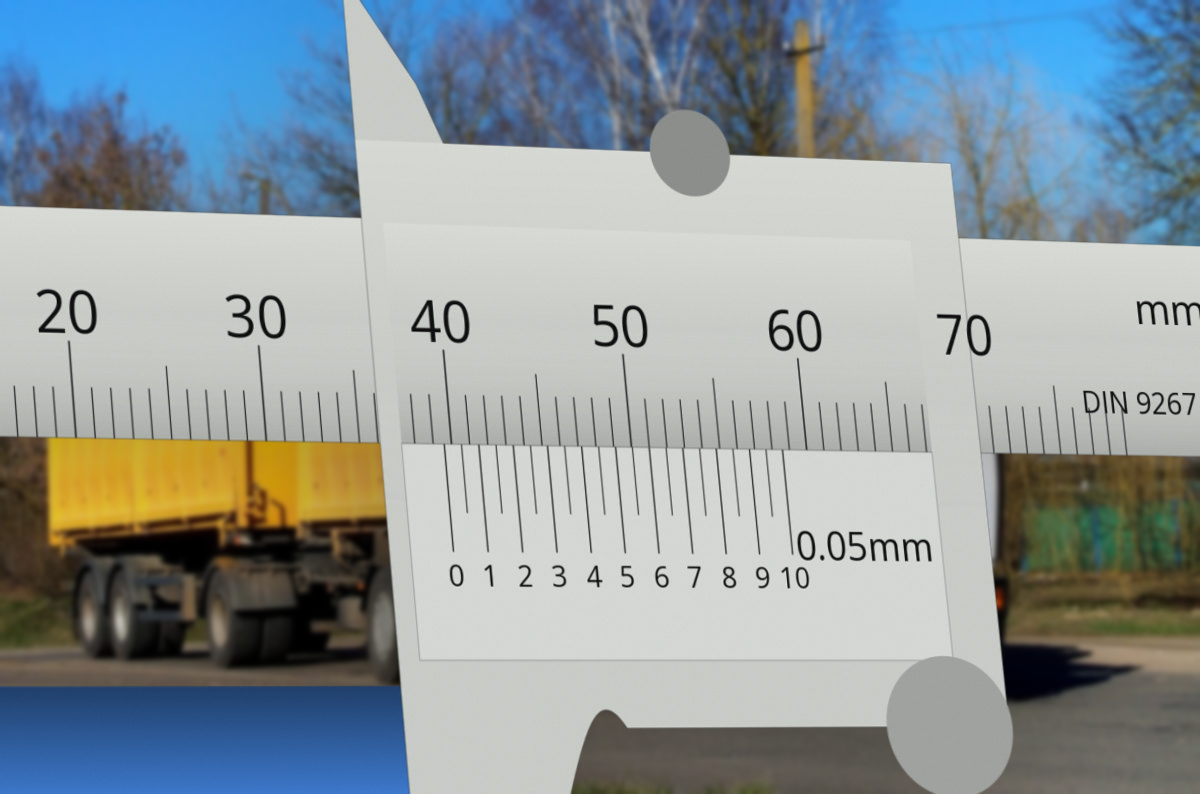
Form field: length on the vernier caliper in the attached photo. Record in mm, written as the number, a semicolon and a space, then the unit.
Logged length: 39.6; mm
